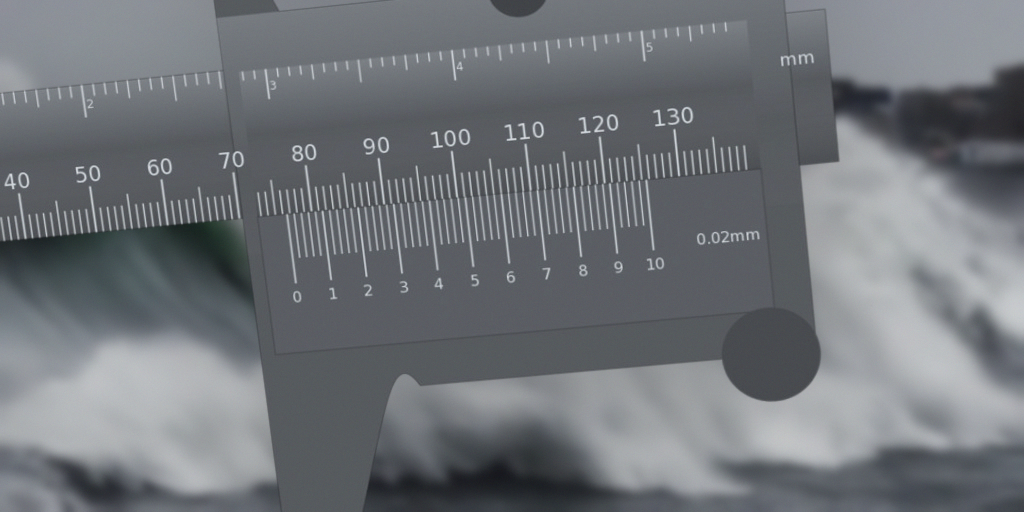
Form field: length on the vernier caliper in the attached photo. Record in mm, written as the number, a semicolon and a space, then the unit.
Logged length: 76.6; mm
